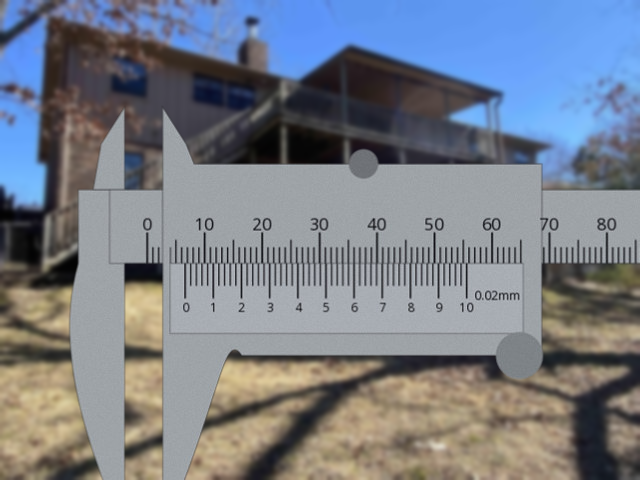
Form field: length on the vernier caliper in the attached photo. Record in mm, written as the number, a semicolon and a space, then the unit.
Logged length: 6.6; mm
